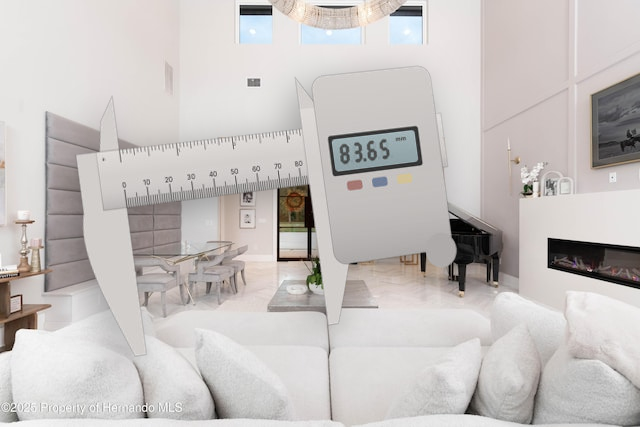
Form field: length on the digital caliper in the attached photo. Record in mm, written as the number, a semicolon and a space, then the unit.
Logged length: 83.65; mm
